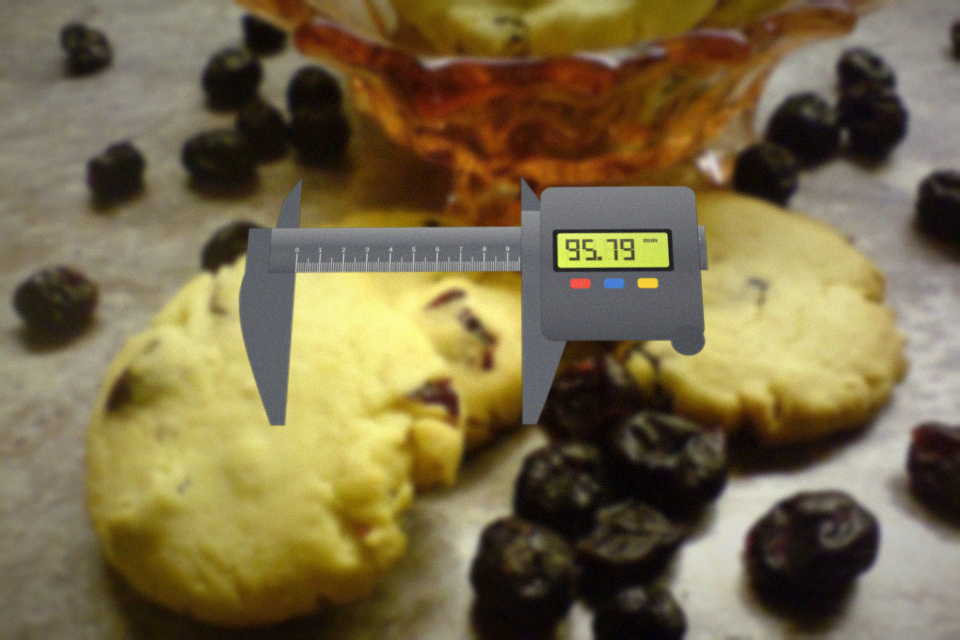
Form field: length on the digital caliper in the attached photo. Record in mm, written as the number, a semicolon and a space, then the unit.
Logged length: 95.79; mm
